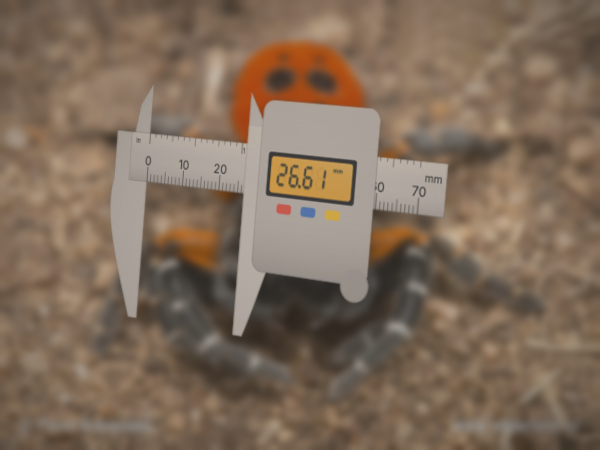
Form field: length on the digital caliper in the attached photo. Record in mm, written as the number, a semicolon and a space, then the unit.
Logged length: 26.61; mm
